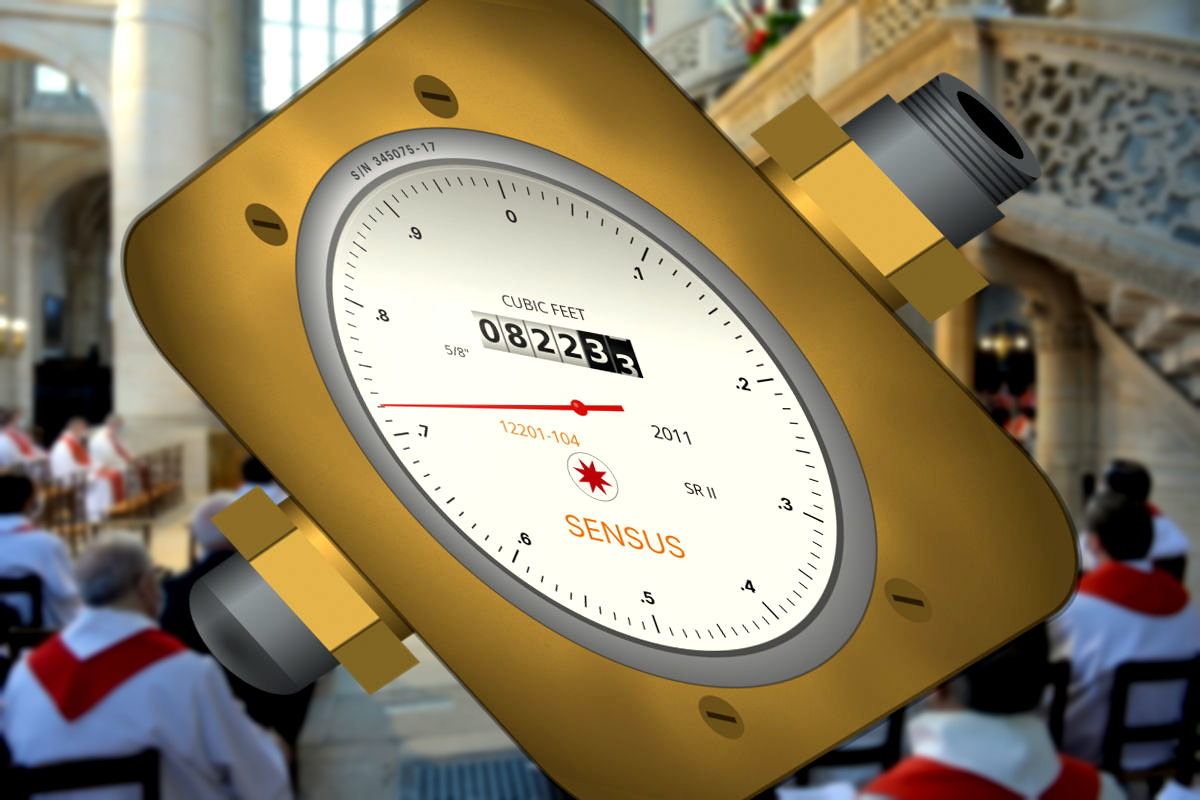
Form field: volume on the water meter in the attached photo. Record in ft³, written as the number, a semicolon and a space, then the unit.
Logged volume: 82232.72; ft³
